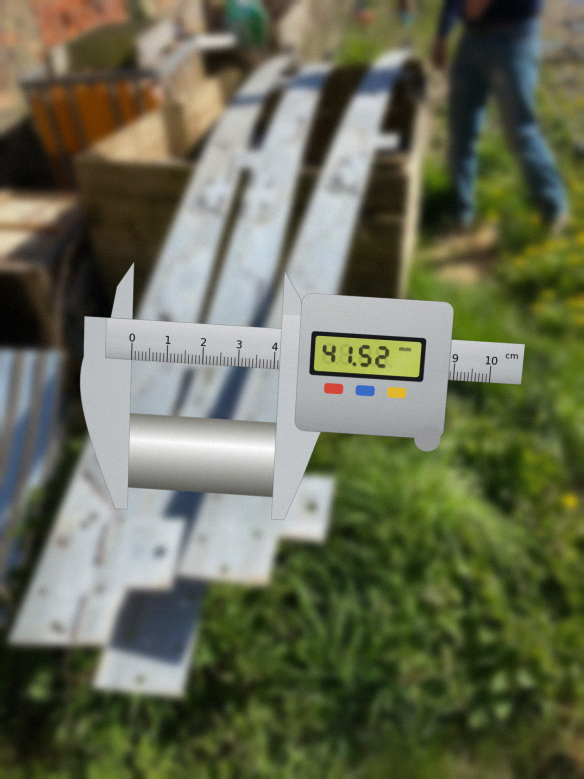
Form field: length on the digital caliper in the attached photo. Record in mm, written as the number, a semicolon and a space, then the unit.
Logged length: 41.52; mm
